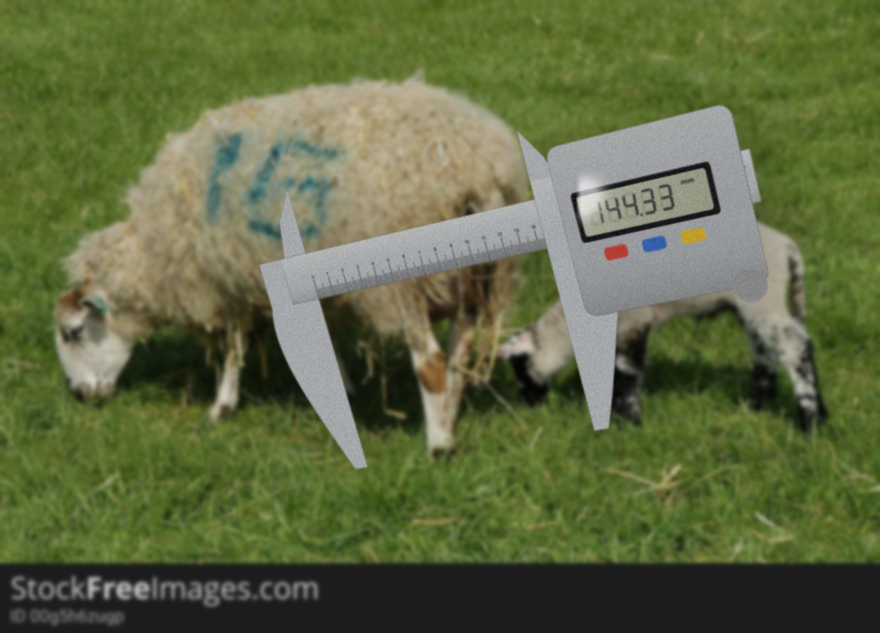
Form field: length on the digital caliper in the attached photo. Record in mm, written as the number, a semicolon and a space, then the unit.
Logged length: 144.33; mm
